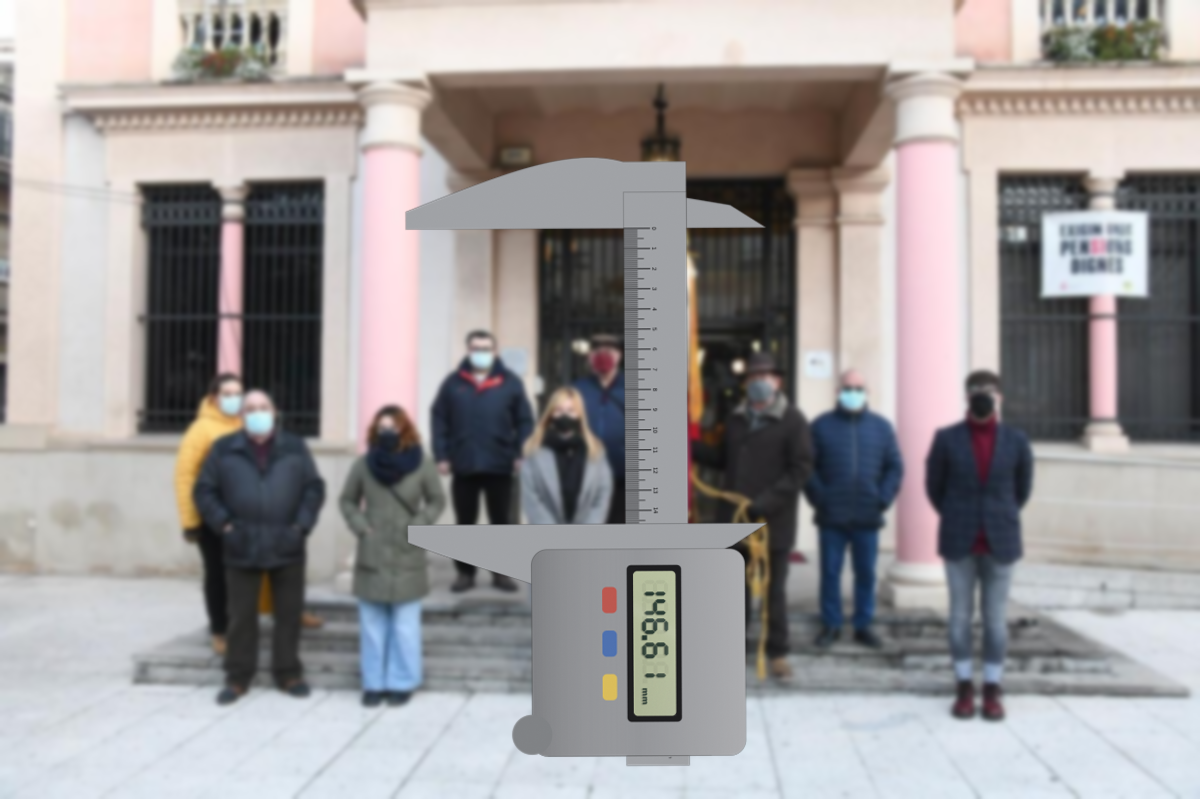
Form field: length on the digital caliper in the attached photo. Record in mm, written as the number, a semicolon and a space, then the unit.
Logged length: 146.61; mm
